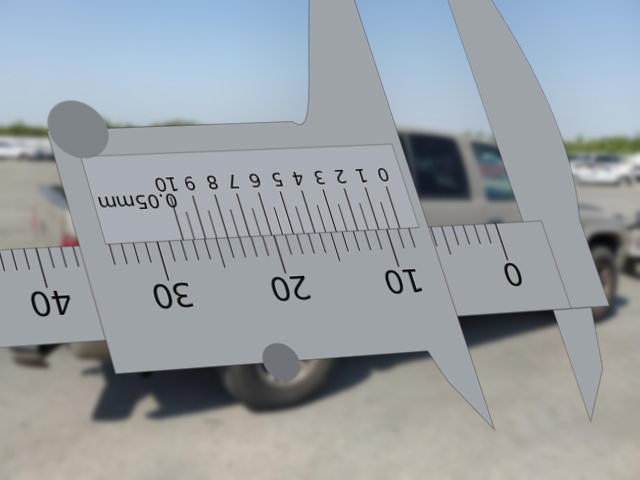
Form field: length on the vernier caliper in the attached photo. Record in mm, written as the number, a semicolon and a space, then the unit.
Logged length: 8.8; mm
